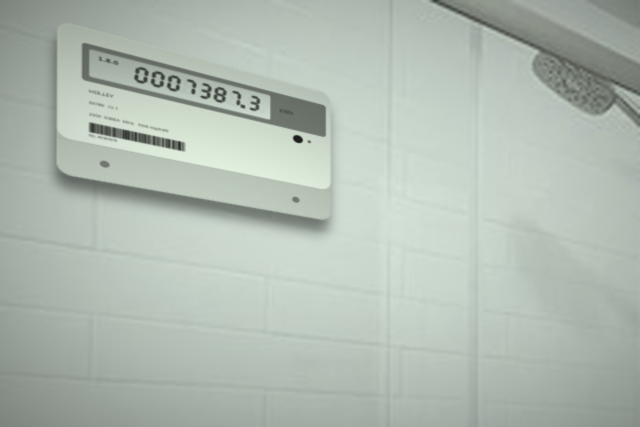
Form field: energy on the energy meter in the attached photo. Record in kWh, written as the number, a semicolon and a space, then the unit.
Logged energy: 7387.3; kWh
